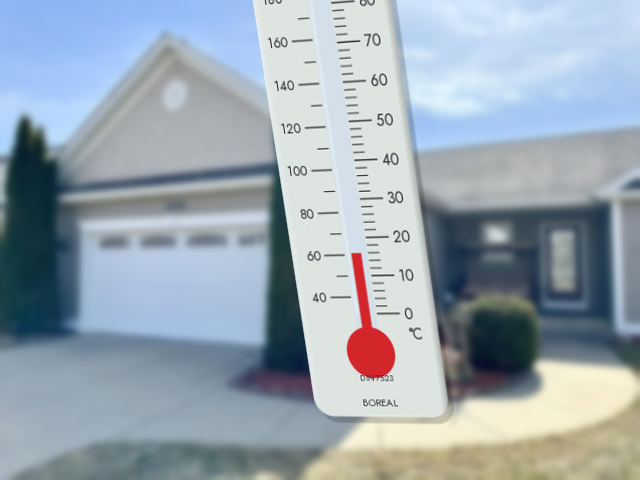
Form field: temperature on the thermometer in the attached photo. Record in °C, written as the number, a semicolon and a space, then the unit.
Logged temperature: 16; °C
